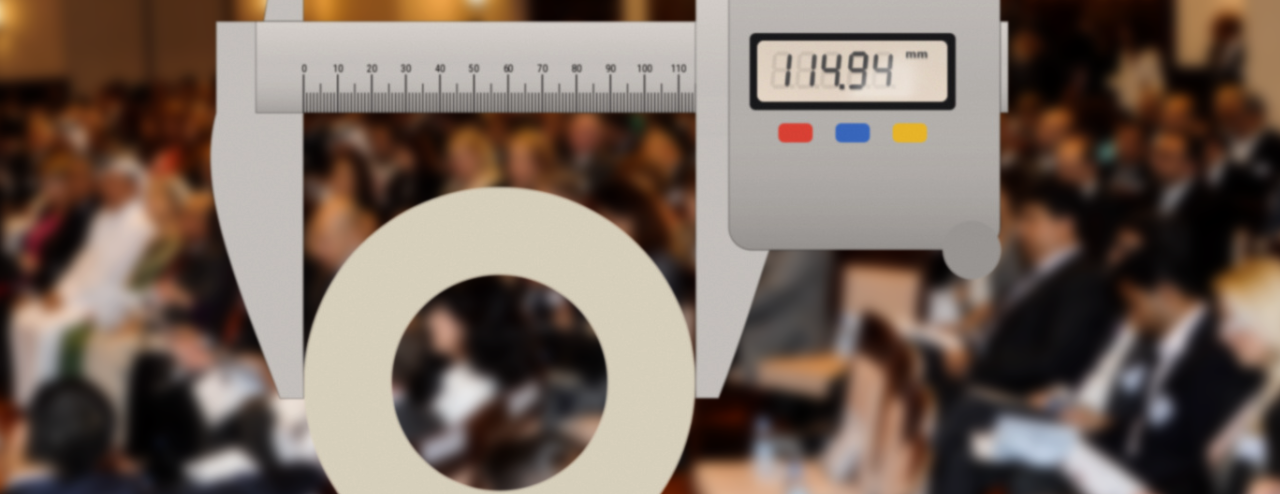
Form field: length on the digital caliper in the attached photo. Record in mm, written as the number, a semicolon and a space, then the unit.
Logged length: 114.94; mm
